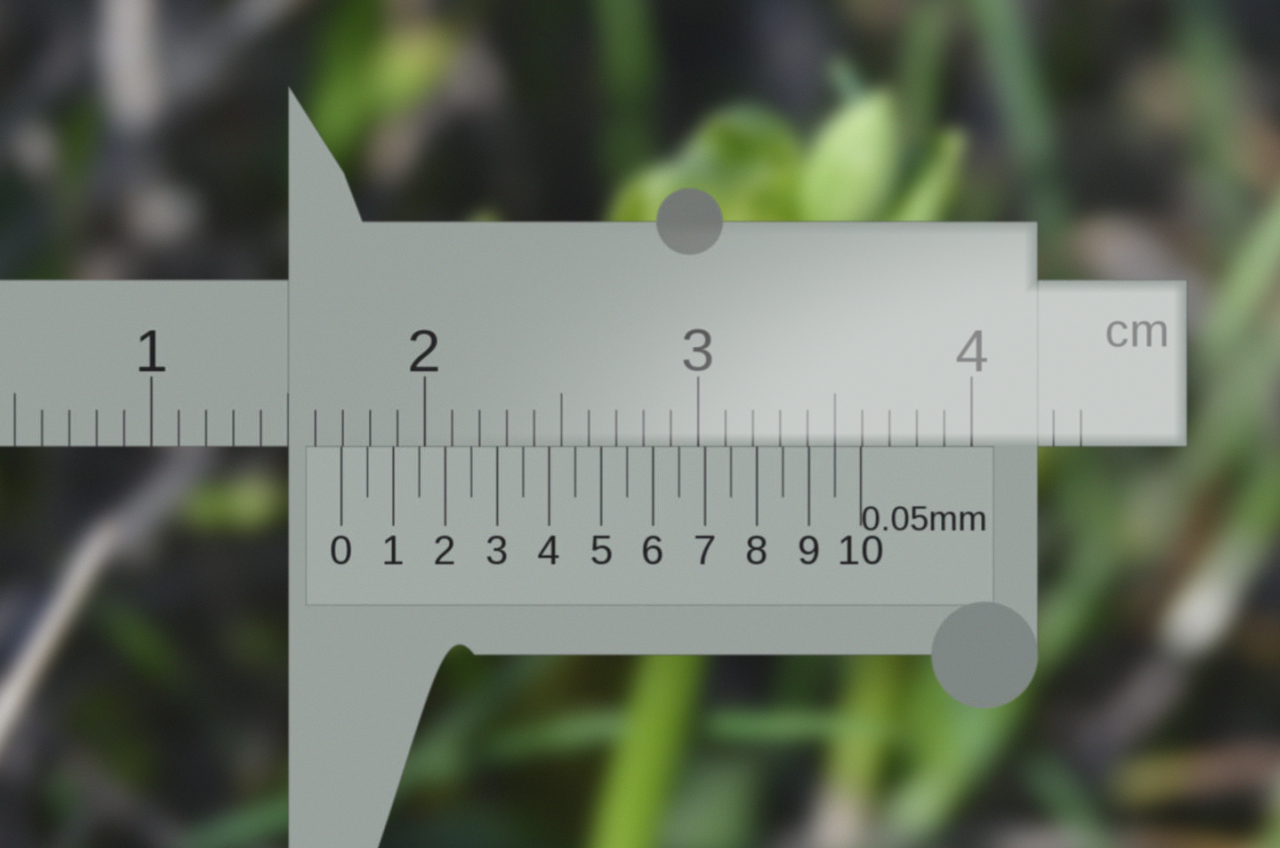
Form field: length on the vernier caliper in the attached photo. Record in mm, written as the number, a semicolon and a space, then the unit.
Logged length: 16.95; mm
